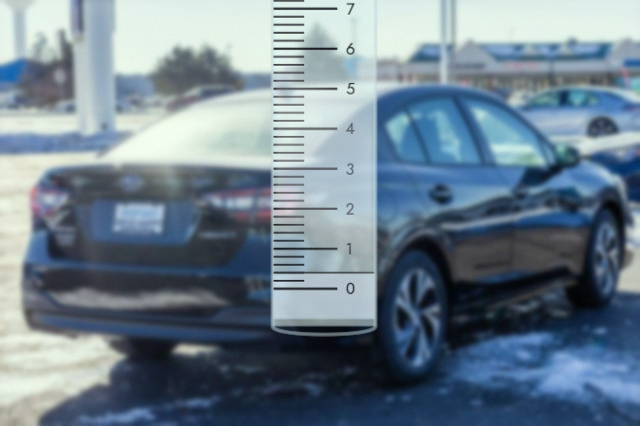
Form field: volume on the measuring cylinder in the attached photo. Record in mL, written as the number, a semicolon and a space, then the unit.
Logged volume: 0.4; mL
